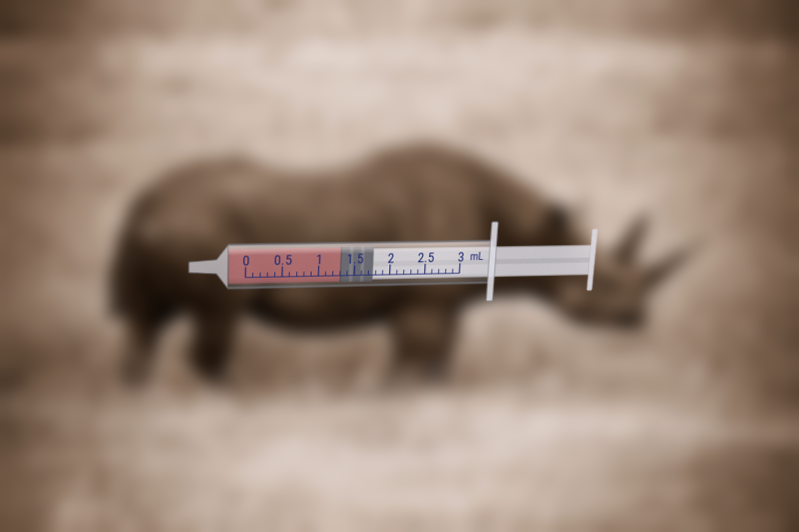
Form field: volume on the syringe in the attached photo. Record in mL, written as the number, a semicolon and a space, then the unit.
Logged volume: 1.3; mL
